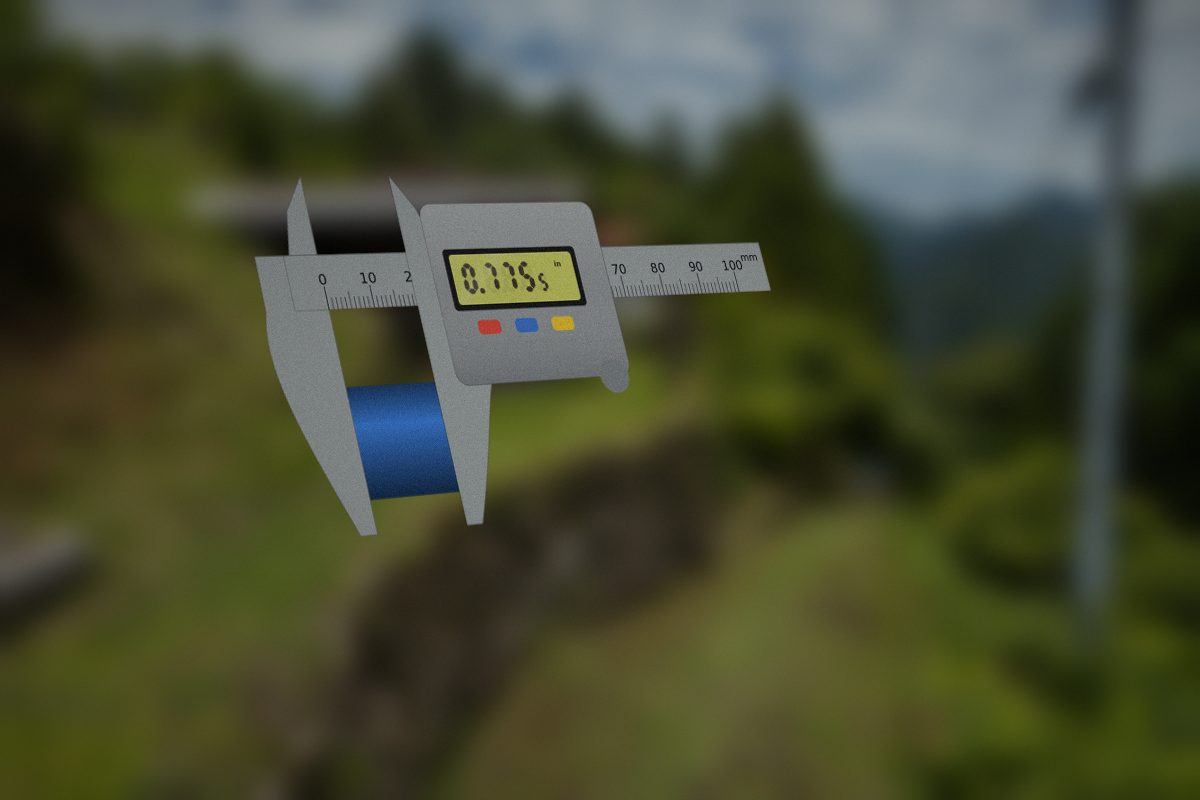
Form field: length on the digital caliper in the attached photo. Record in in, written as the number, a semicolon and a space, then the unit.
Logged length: 0.7755; in
